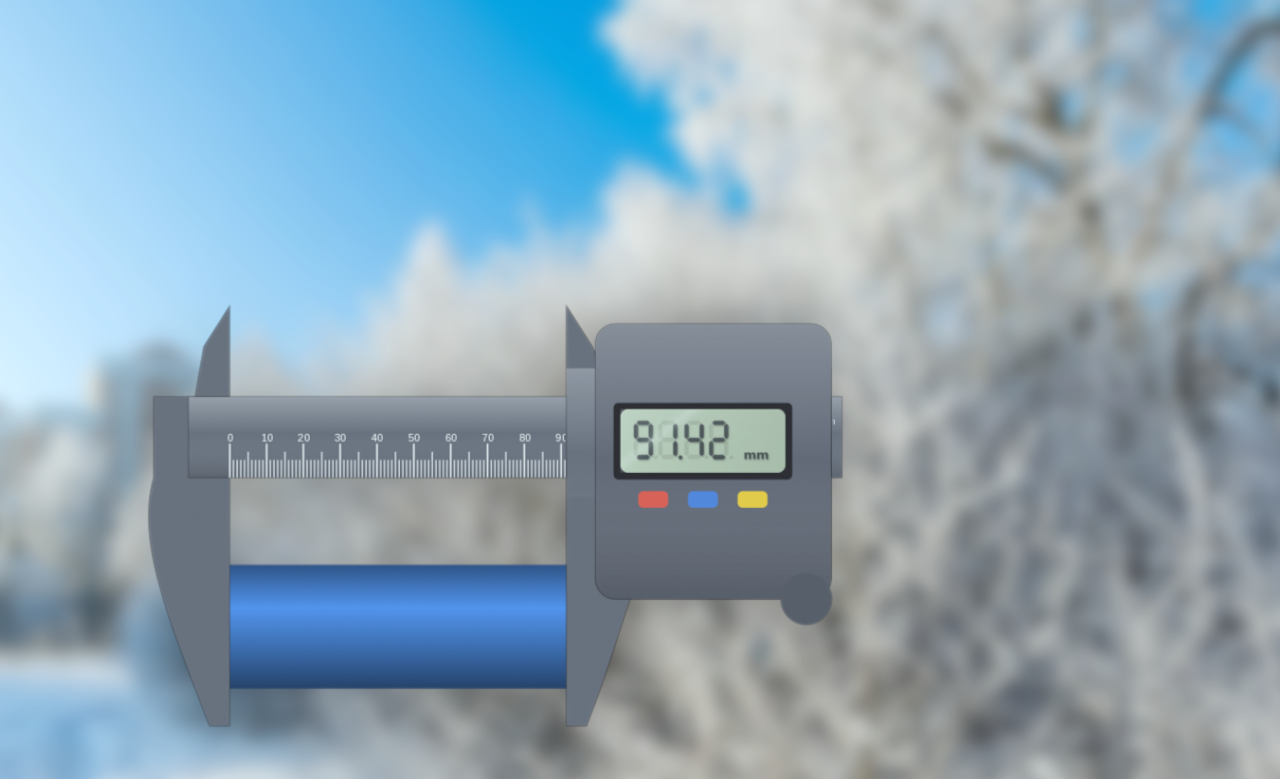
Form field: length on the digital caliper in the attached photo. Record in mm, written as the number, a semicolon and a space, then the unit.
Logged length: 91.42; mm
